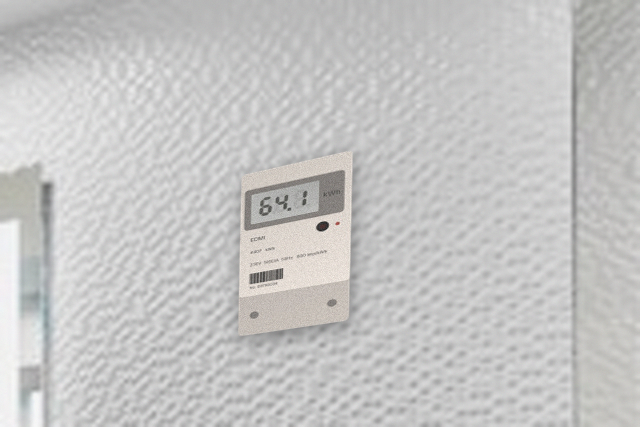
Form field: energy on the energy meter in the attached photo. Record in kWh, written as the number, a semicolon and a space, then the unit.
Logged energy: 64.1; kWh
